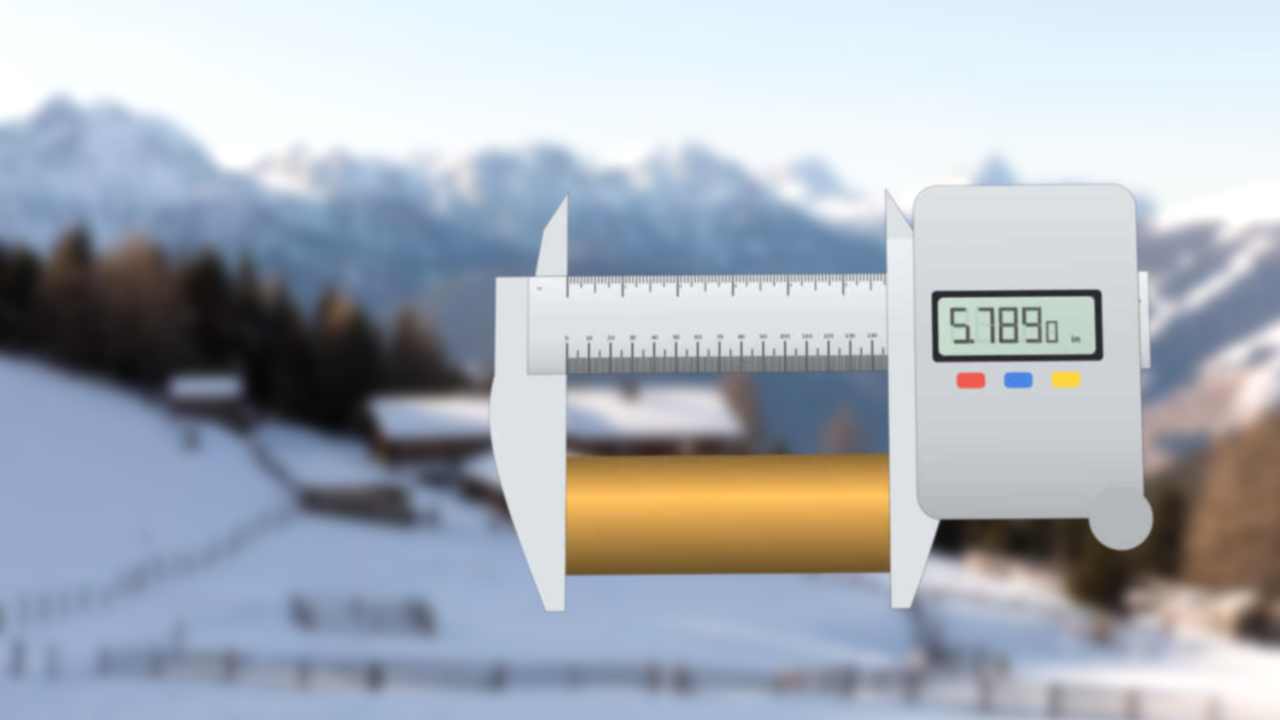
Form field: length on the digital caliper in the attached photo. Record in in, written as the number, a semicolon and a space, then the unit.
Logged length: 5.7890; in
